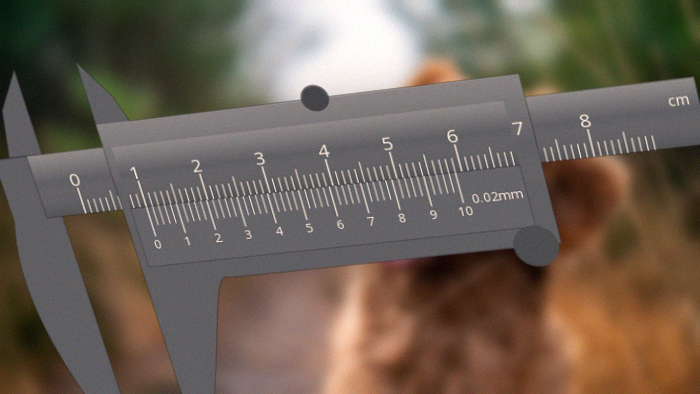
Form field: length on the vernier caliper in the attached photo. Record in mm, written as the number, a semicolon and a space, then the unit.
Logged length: 10.0; mm
